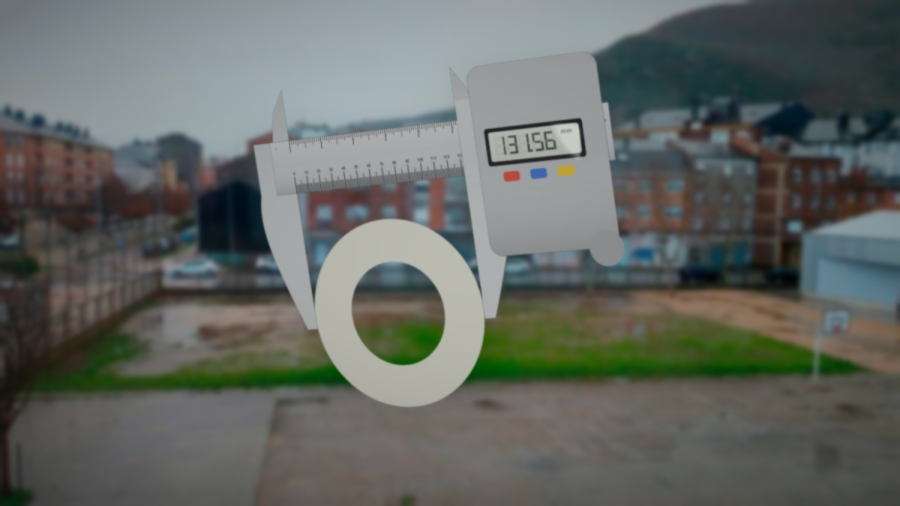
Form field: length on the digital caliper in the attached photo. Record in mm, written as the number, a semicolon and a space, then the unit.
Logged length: 131.56; mm
